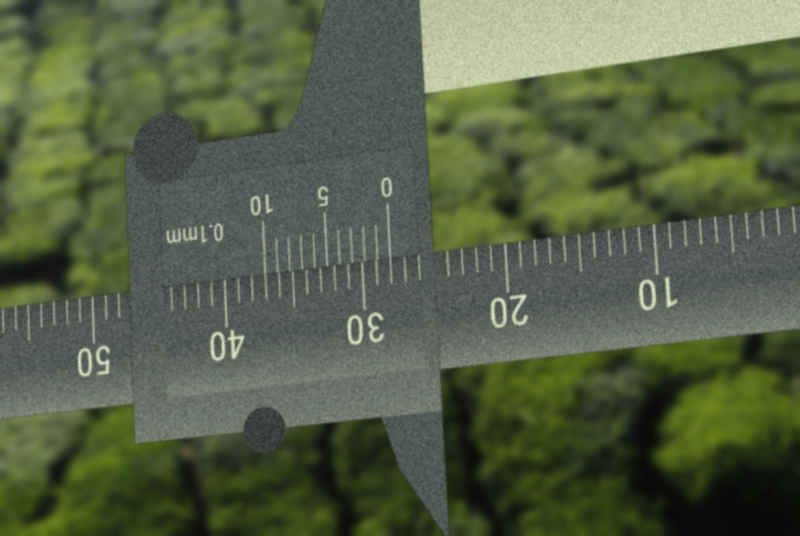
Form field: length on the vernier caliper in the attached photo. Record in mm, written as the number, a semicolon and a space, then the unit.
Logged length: 28.0; mm
